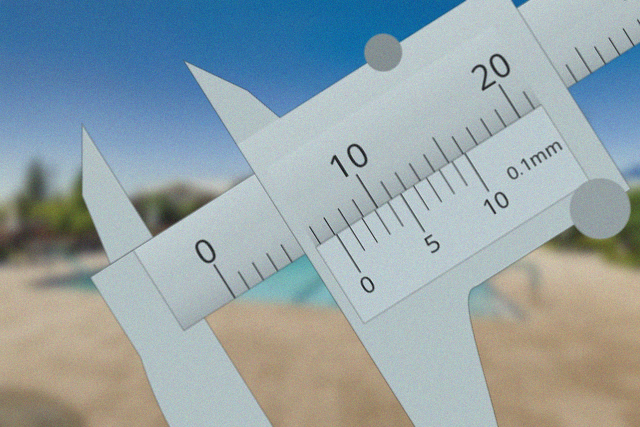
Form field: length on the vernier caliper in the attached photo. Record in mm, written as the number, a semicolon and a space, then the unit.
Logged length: 7.1; mm
